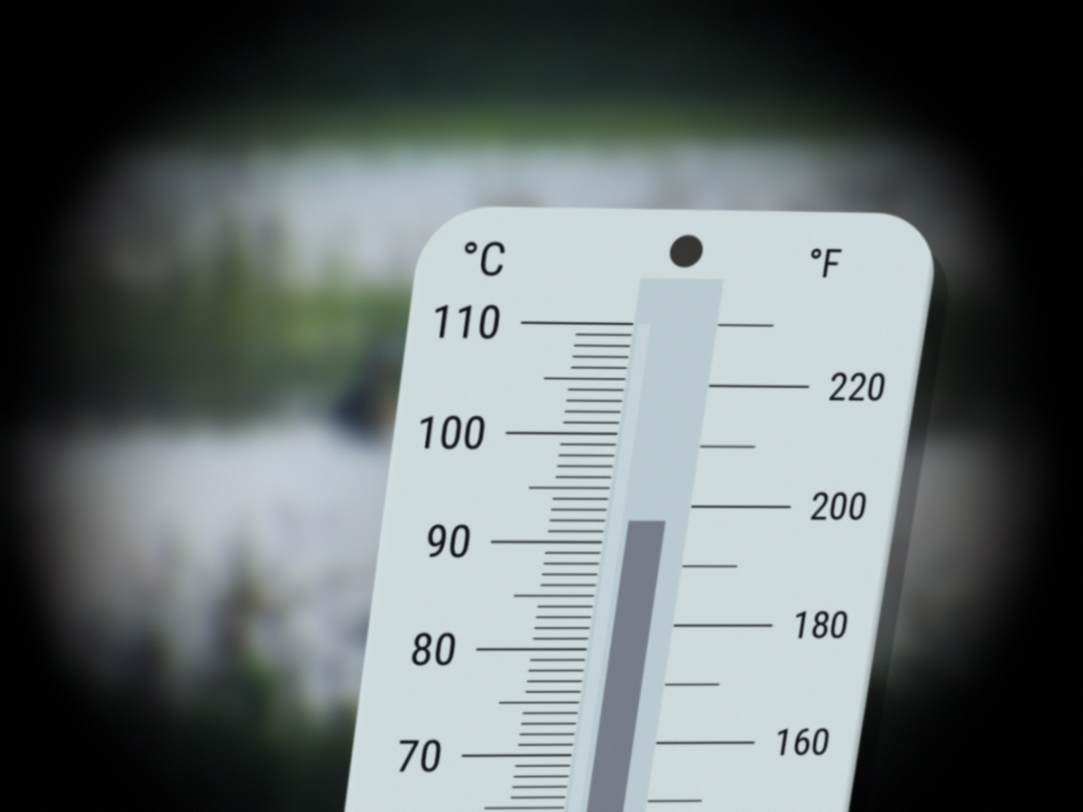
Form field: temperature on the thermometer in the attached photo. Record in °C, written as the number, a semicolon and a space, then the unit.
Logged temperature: 92; °C
